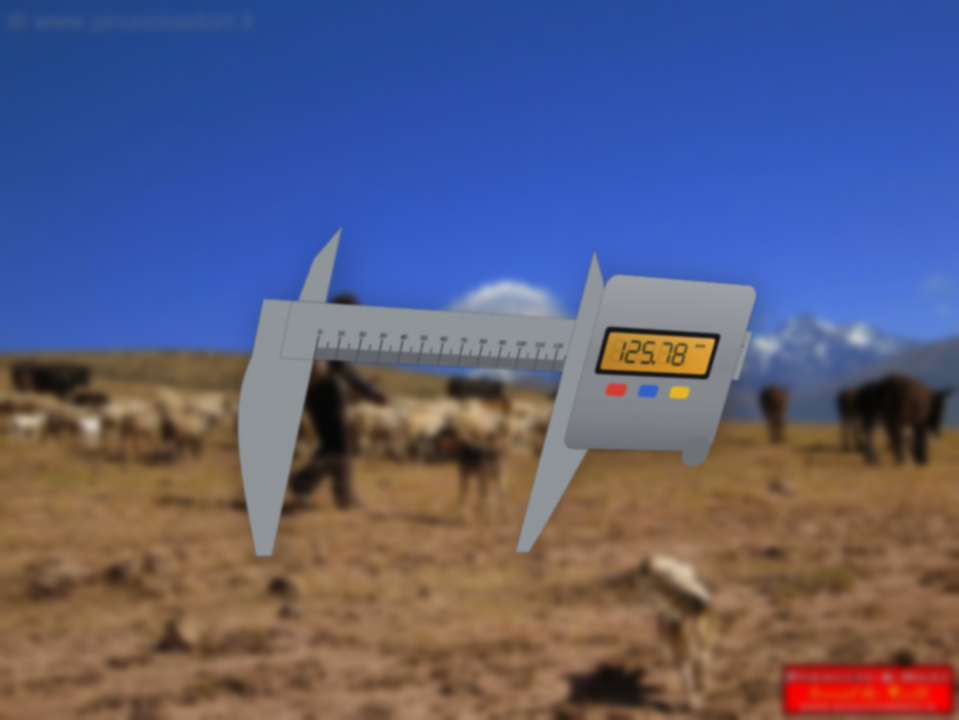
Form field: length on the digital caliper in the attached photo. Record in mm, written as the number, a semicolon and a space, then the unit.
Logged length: 125.78; mm
